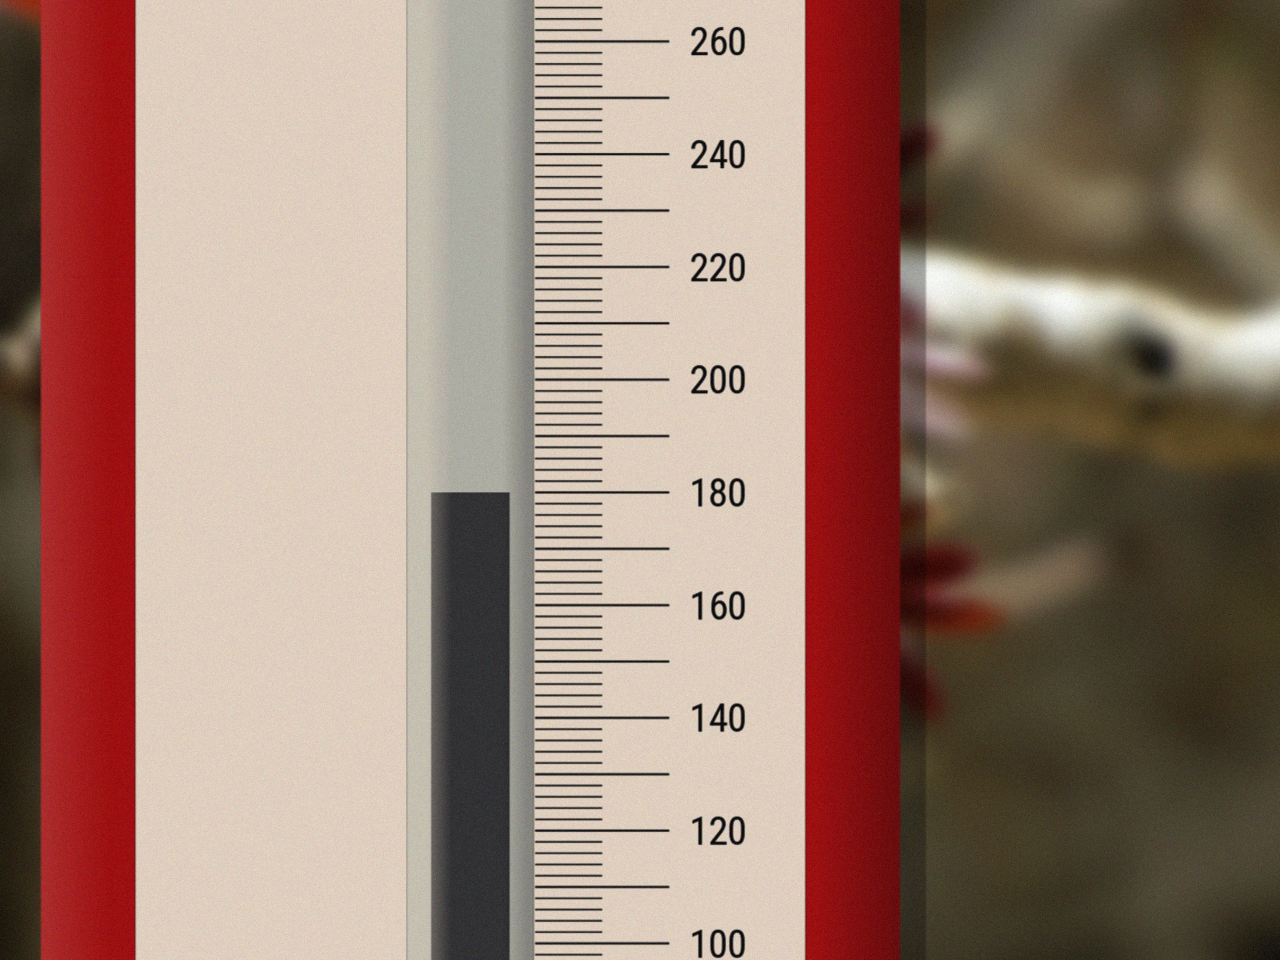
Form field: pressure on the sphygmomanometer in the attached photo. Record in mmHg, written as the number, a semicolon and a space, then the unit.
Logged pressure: 180; mmHg
